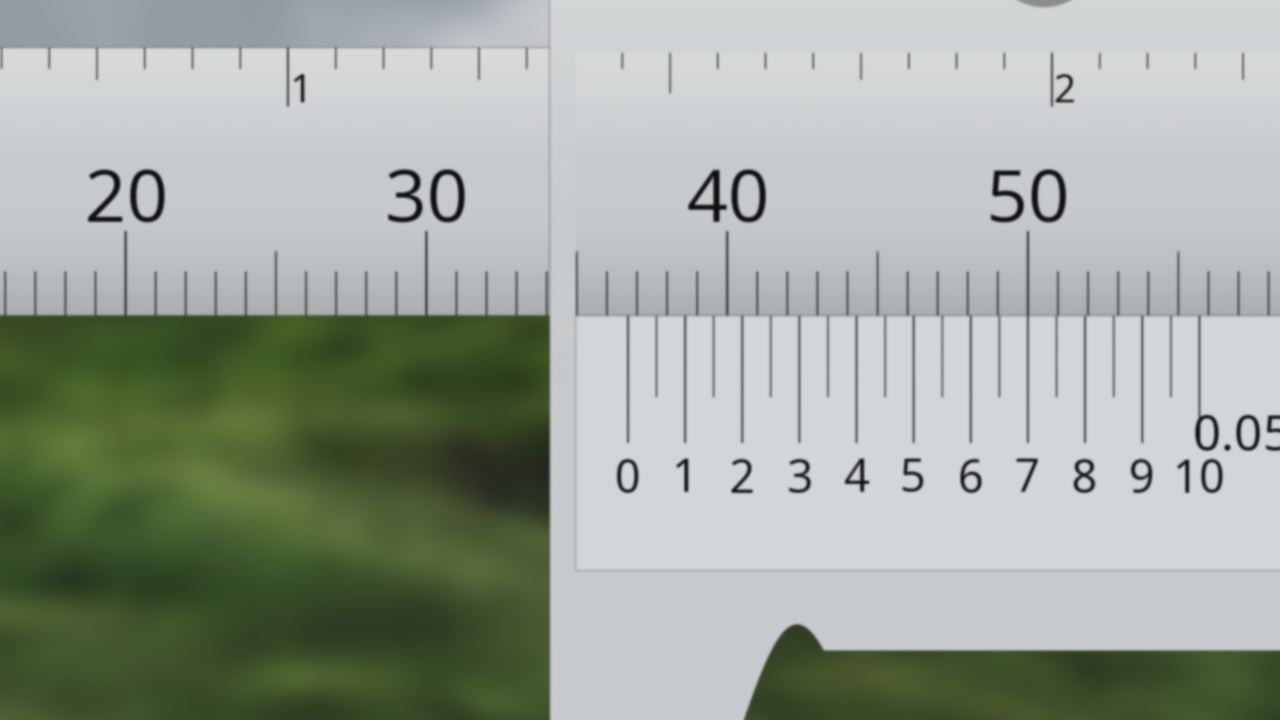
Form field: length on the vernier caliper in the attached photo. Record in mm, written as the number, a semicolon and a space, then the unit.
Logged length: 36.7; mm
